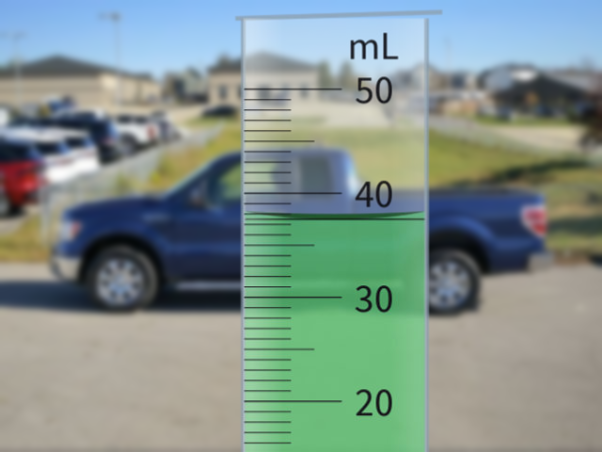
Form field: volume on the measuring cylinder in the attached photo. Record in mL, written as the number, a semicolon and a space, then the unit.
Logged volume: 37.5; mL
